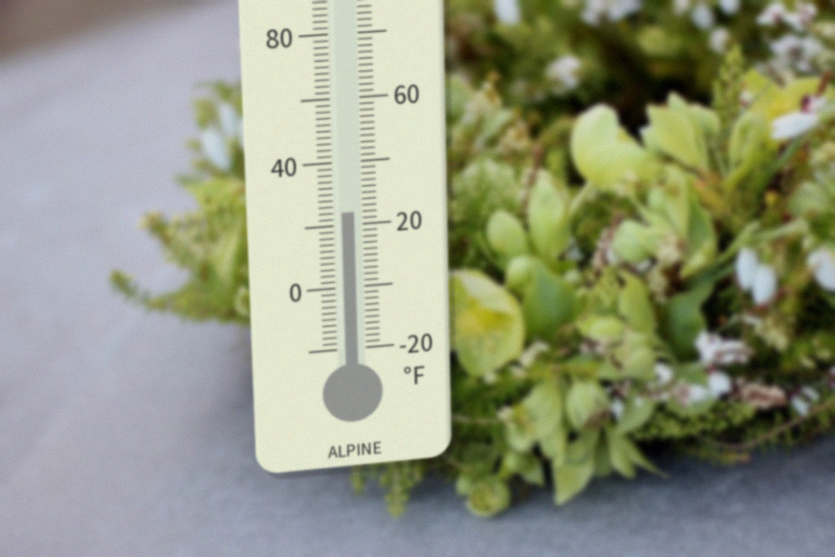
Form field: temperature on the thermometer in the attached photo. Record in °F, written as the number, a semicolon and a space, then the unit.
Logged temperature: 24; °F
